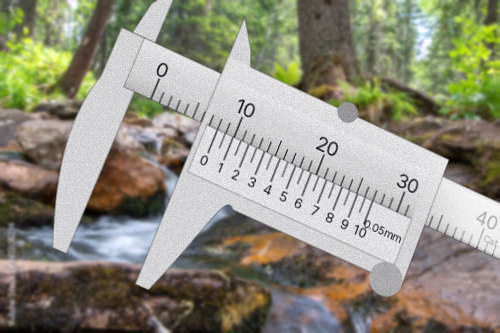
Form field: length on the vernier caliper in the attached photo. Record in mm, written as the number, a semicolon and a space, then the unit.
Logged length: 8.0; mm
